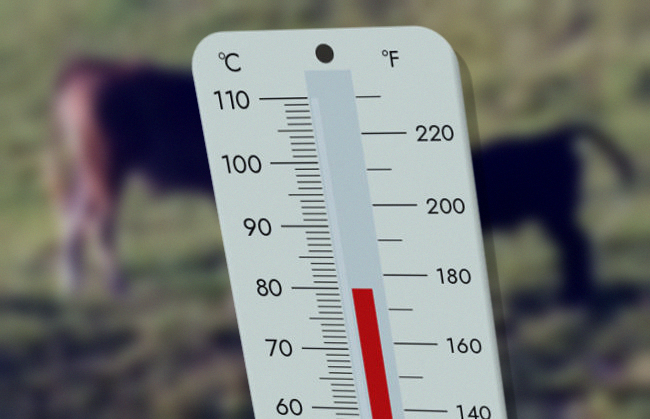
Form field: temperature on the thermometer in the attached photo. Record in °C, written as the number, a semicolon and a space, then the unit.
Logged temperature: 80; °C
